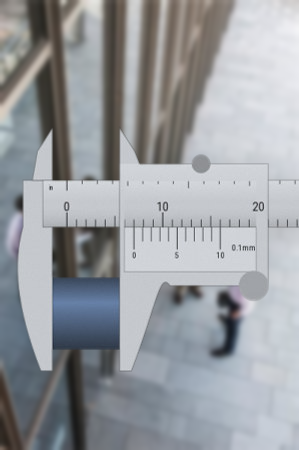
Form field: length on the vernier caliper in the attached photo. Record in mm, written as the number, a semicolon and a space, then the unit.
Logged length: 7.0; mm
